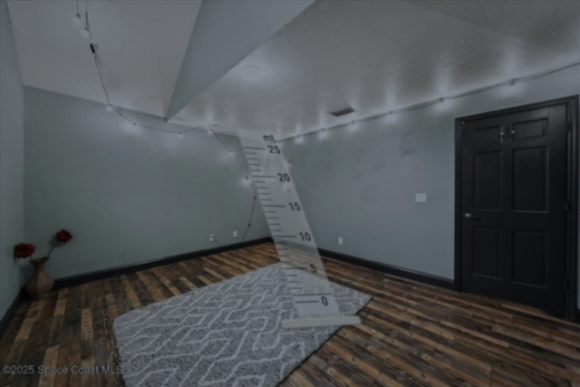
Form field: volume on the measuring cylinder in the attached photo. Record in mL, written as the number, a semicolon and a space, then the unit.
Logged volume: 1; mL
